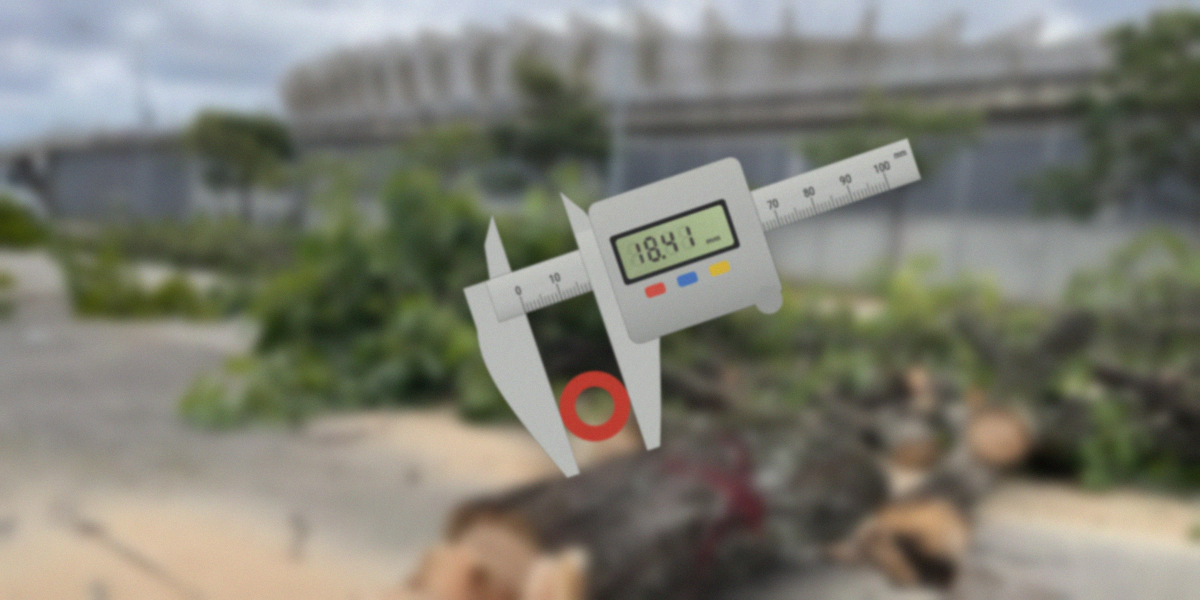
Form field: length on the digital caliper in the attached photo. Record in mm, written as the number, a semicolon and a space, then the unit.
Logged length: 18.41; mm
